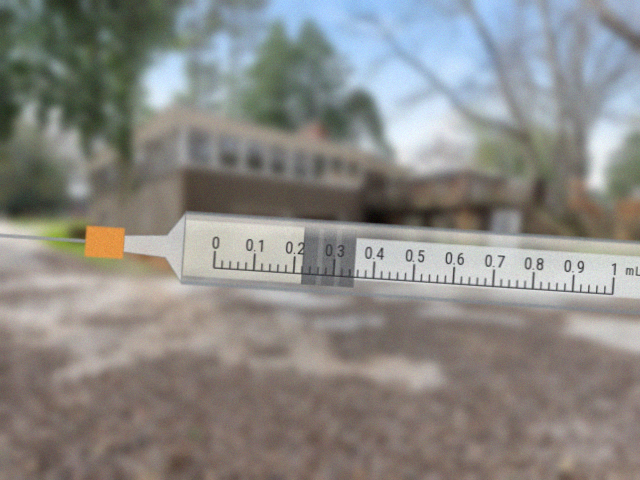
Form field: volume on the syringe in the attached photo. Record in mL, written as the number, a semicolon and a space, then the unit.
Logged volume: 0.22; mL
